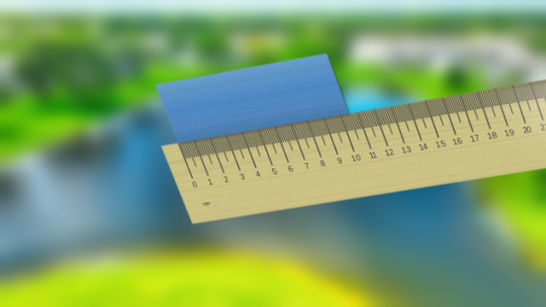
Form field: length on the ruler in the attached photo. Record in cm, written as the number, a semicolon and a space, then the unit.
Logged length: 10.5; cm
